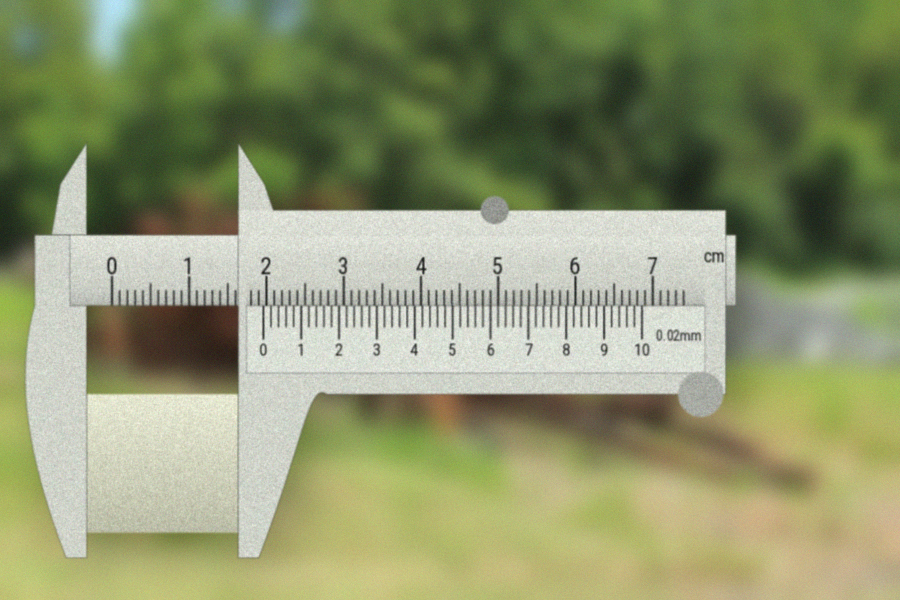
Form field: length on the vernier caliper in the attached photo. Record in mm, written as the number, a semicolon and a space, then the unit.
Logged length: 19.6; mm
